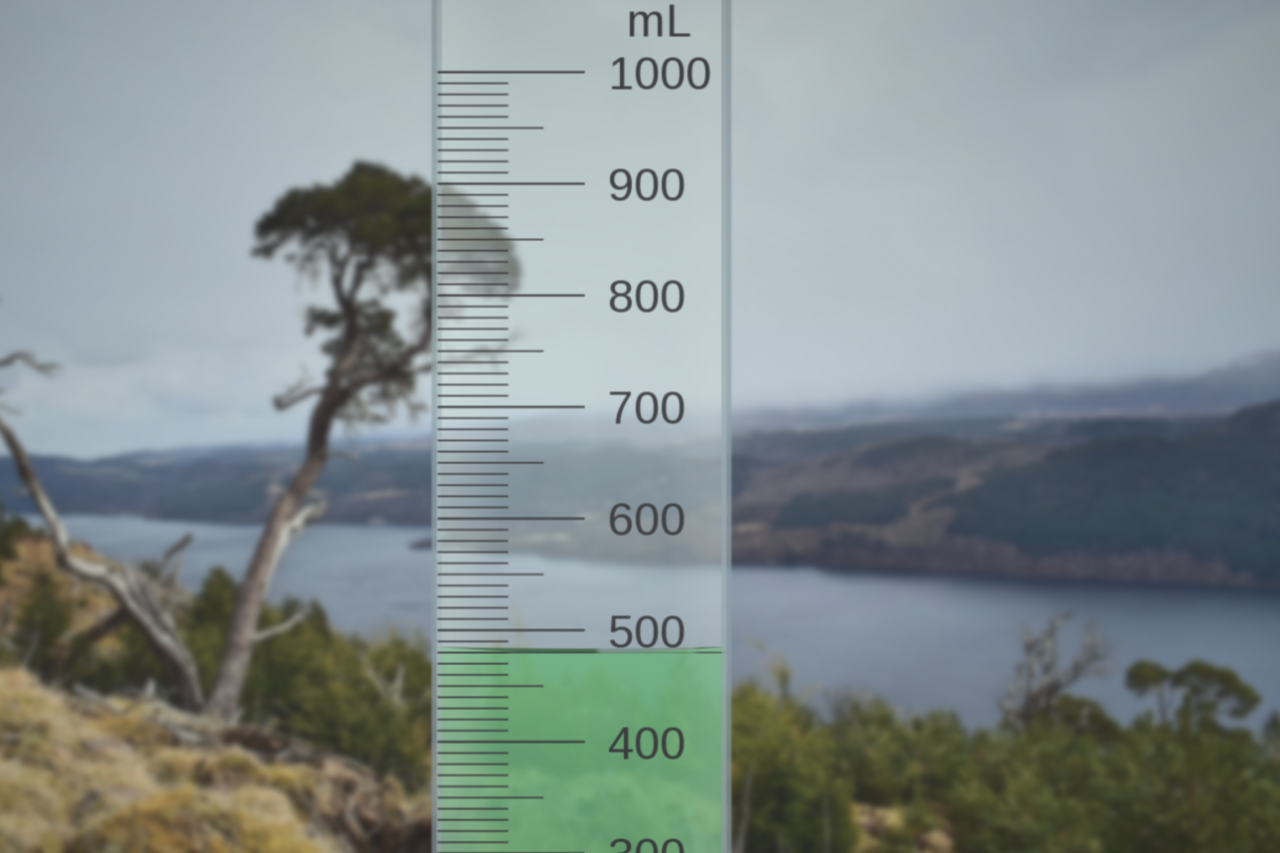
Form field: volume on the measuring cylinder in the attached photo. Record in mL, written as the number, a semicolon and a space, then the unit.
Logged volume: 480; mL
